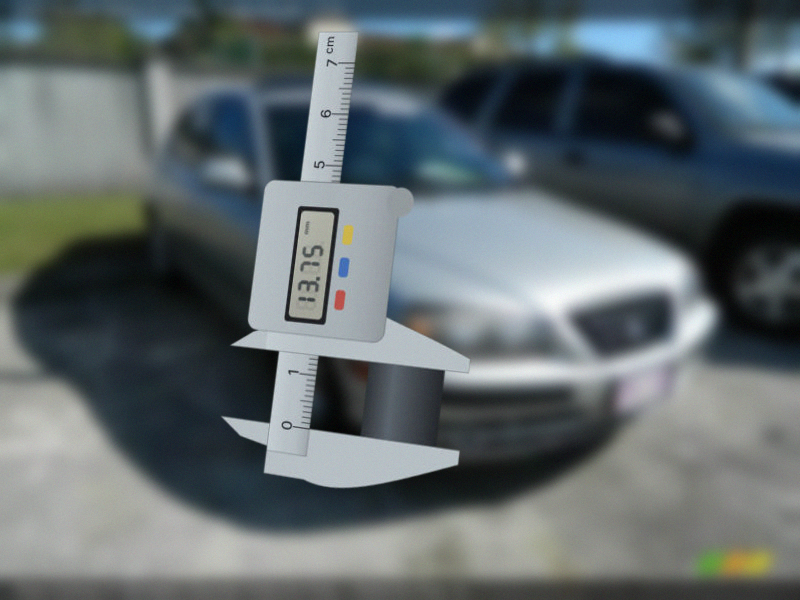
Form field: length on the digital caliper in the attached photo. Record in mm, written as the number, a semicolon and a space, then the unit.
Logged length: 13.75; mm
